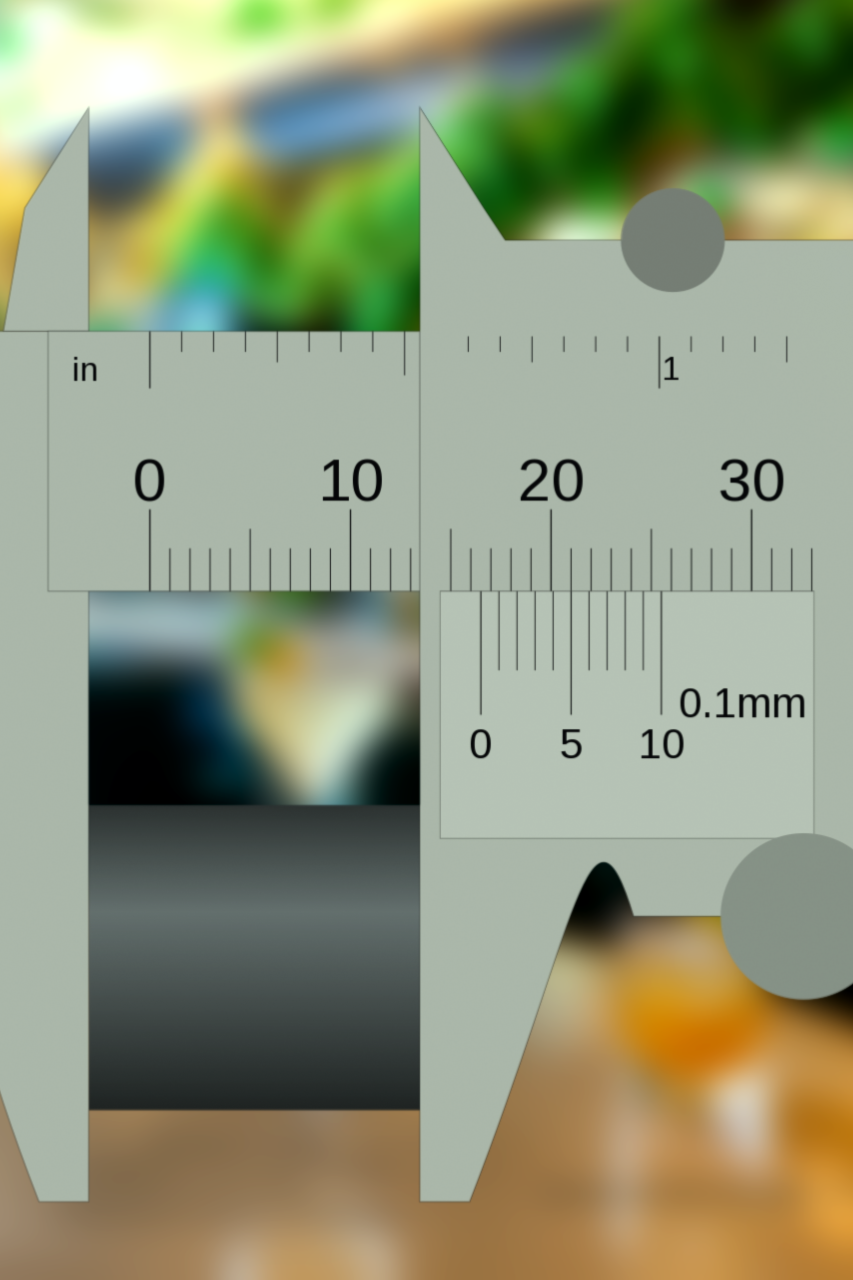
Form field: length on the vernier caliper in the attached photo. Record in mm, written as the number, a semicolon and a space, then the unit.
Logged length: 16.5; mm
